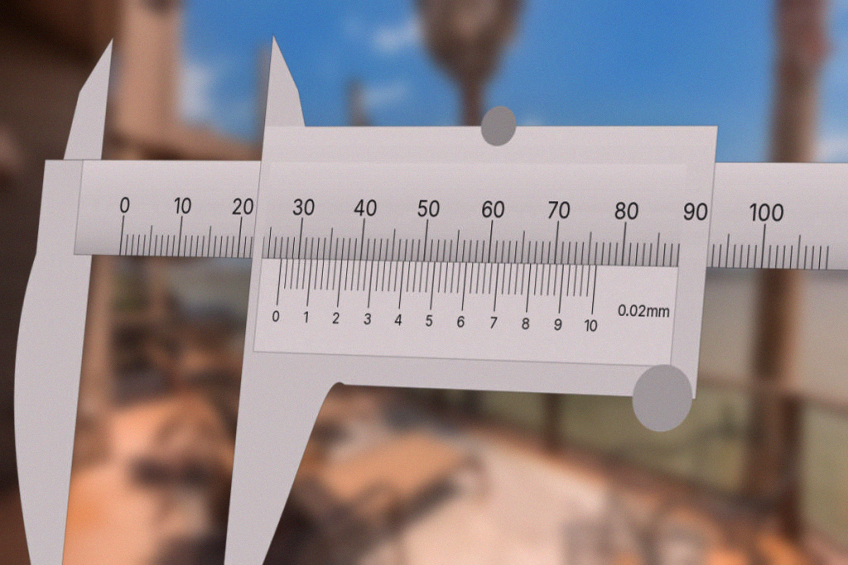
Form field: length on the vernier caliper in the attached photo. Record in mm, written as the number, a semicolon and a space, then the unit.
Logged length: 27.2; mm
